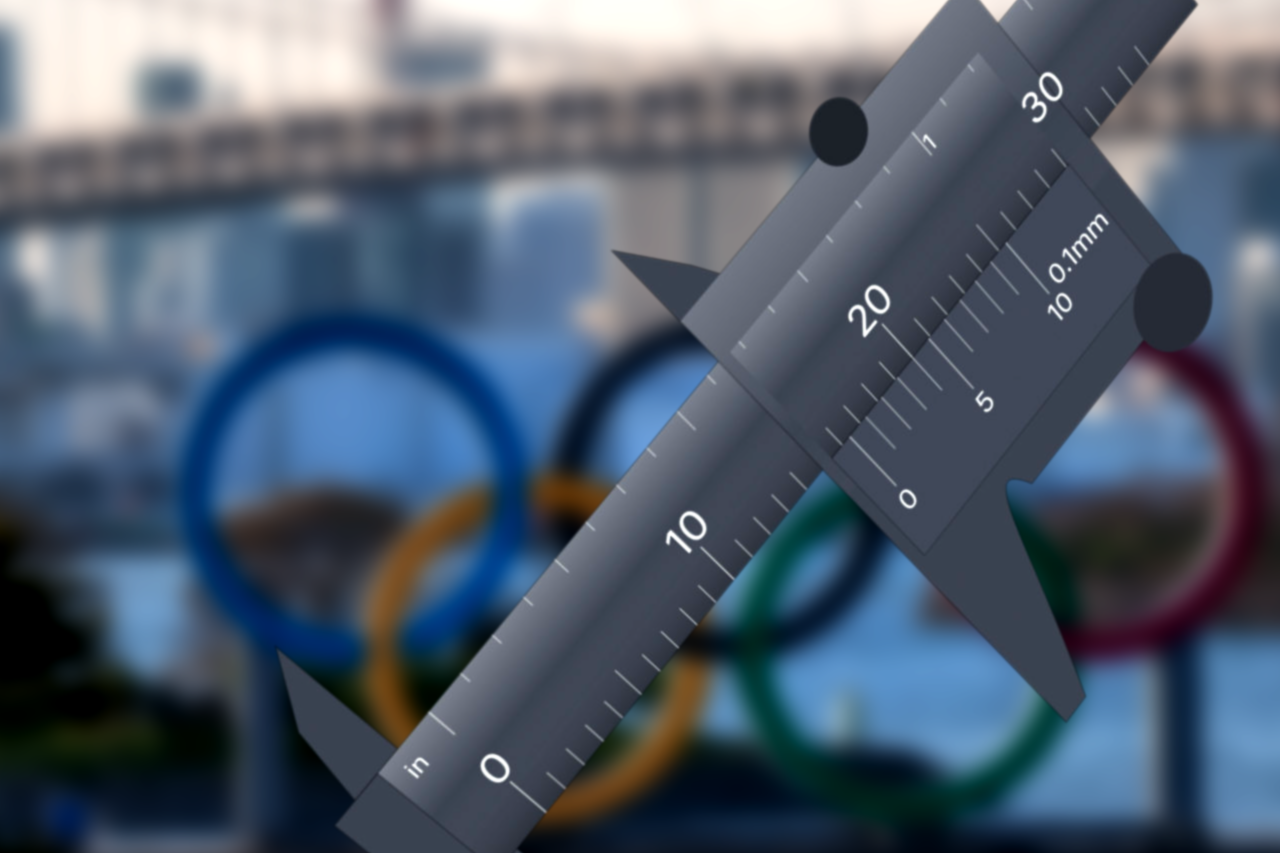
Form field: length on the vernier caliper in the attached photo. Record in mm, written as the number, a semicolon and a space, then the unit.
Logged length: 16.4; mm
